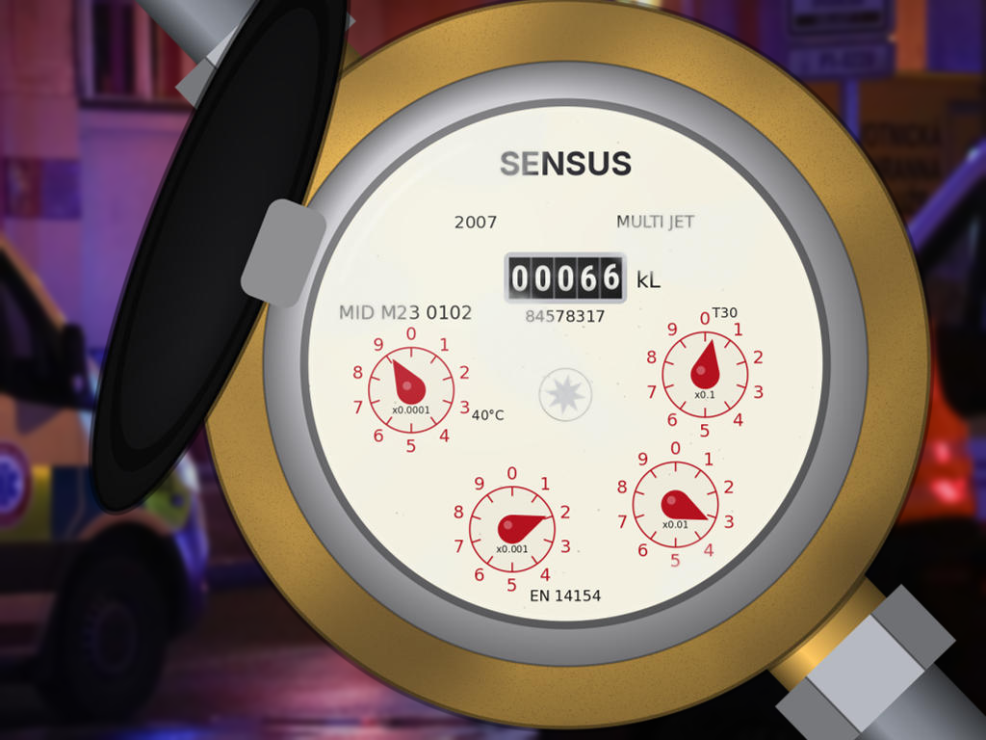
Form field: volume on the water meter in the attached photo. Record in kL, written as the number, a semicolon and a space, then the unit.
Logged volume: 66.0319; kL
